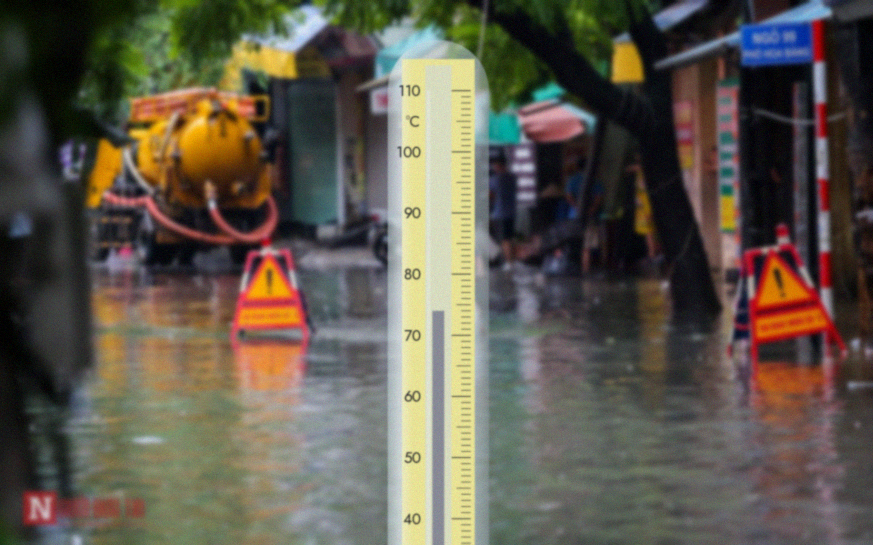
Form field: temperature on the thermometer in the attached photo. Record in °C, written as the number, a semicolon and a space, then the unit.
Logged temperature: 74; °C
